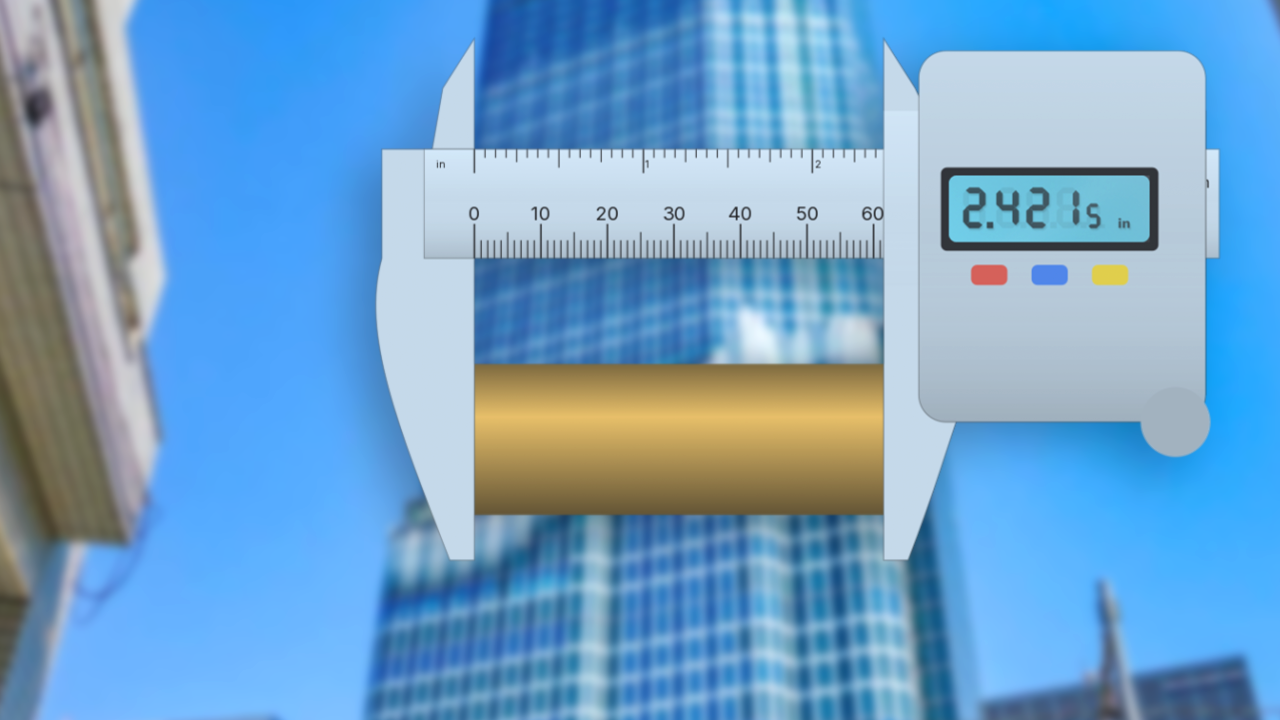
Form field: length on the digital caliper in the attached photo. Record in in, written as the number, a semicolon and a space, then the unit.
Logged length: 2.4215; in
